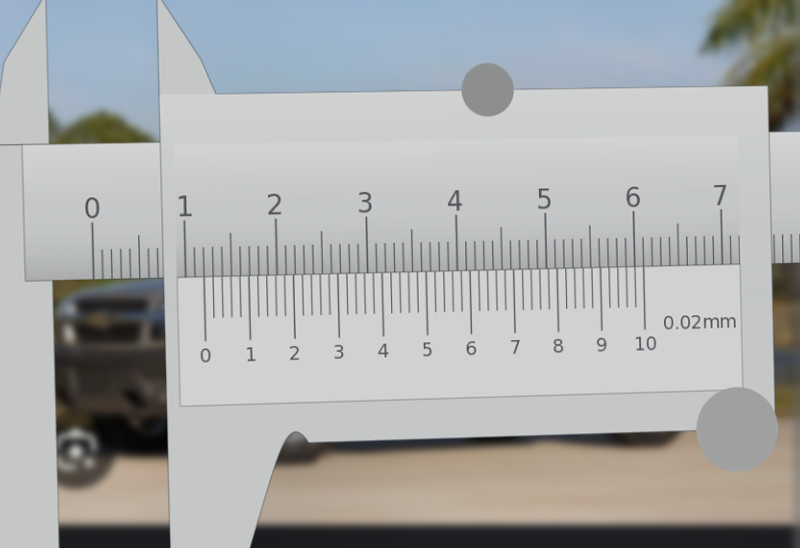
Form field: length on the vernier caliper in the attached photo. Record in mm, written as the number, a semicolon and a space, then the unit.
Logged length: 12.0; mm
